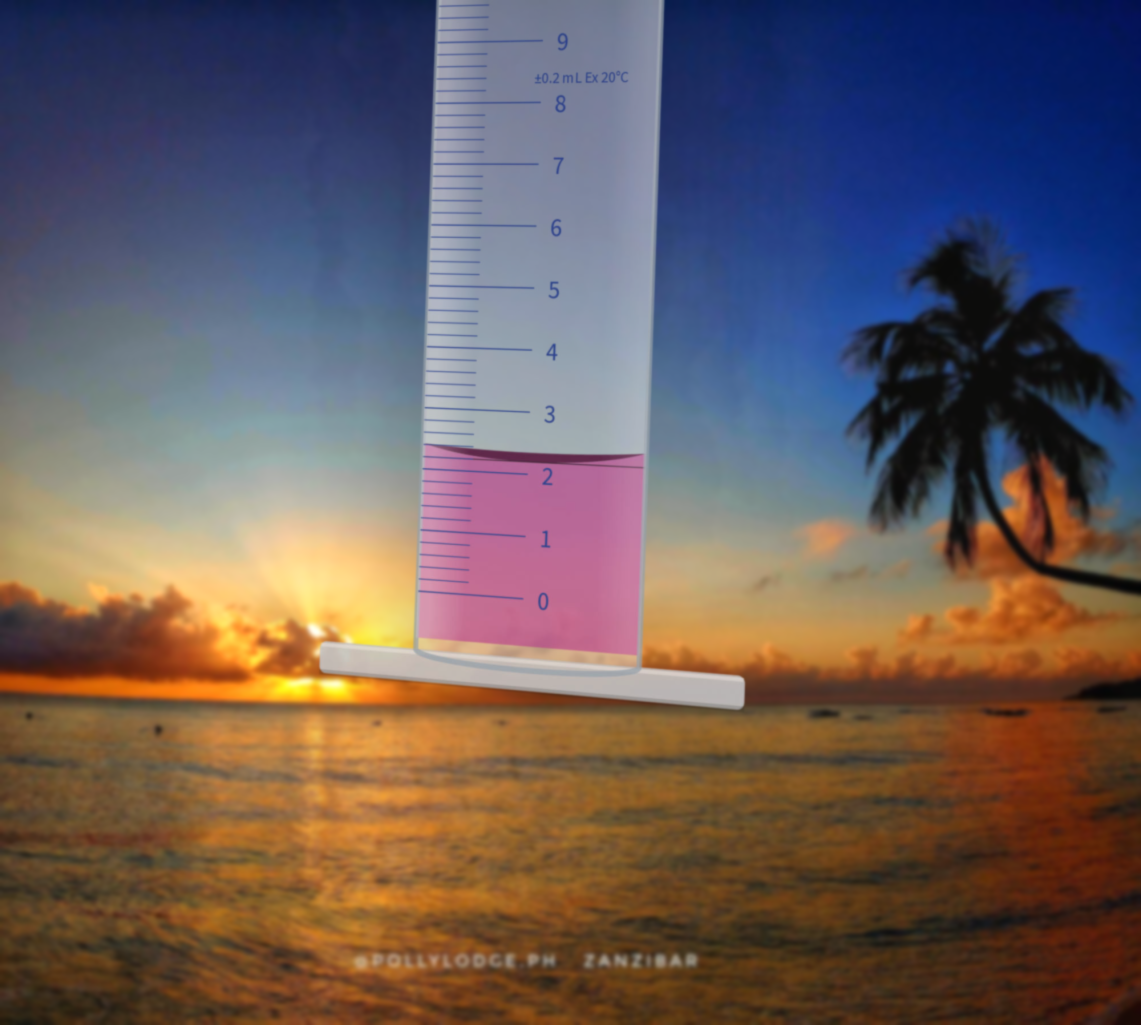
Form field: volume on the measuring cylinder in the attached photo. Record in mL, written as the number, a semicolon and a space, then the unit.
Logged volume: 2.2; mL
